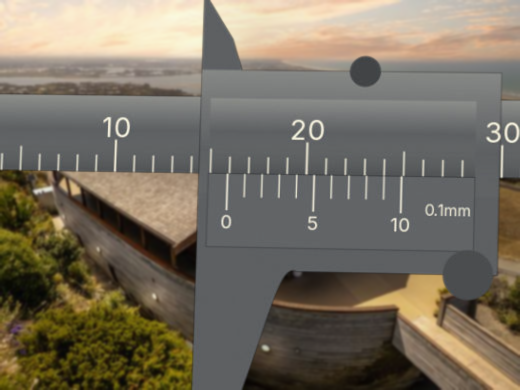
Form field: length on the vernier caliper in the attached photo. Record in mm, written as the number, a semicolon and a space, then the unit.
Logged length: 15.9; mm
